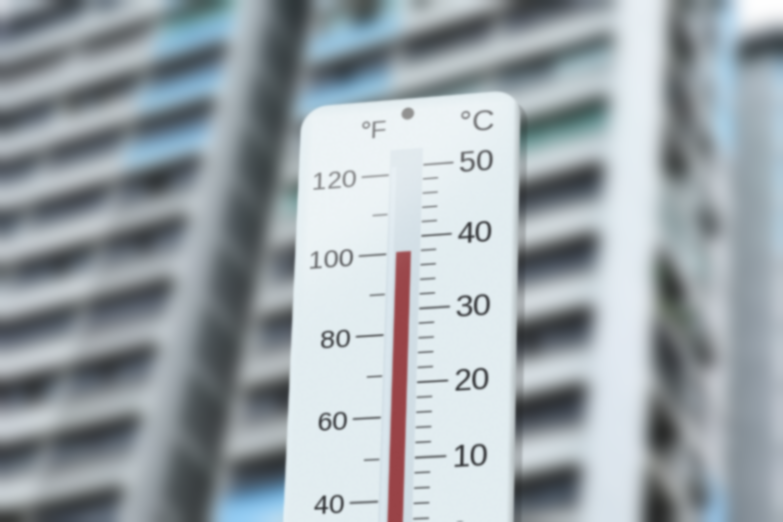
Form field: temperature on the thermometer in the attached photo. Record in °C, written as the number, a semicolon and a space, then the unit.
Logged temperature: 38; °C
